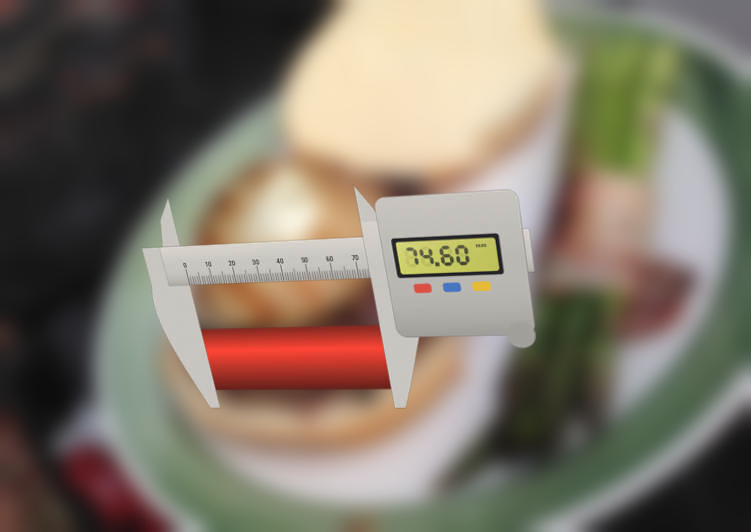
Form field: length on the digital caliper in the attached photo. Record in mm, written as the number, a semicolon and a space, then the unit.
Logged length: 74.60; mm
